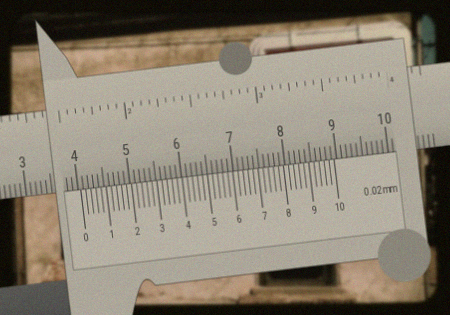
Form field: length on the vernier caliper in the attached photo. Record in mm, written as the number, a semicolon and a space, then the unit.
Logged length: 40.5; mm
